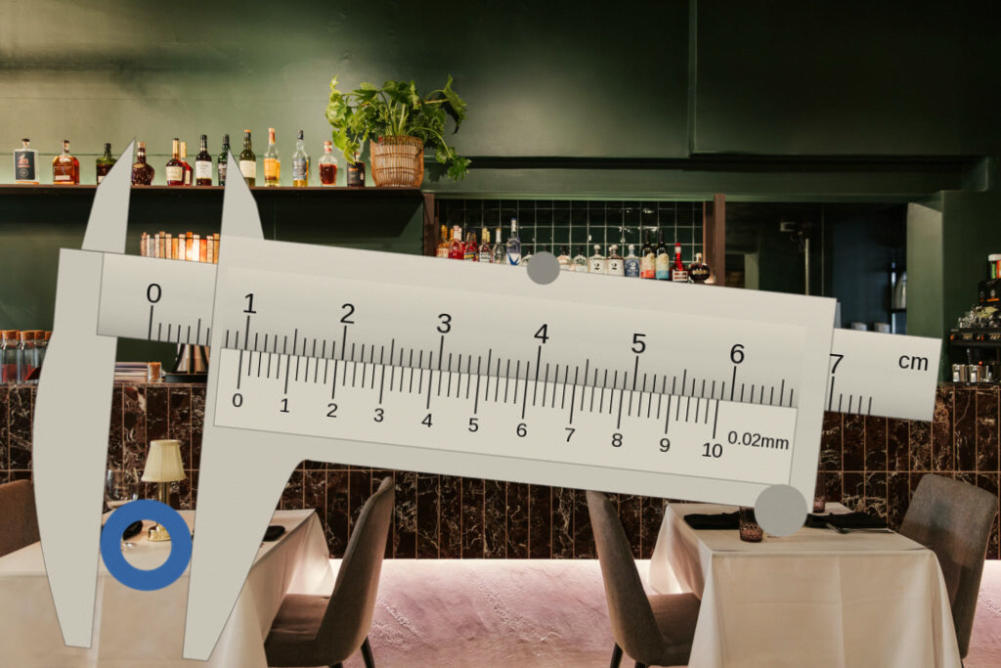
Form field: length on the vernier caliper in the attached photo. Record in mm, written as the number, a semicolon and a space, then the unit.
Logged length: 9.6; mm
